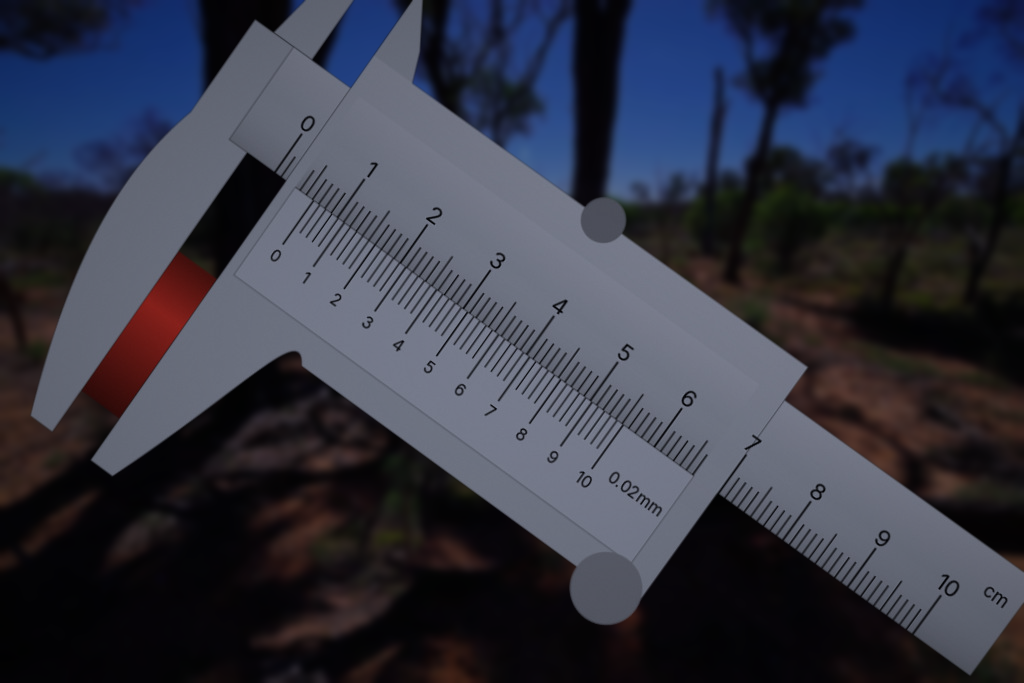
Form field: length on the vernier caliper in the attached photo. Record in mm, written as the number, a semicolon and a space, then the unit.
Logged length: 6.2; mm
